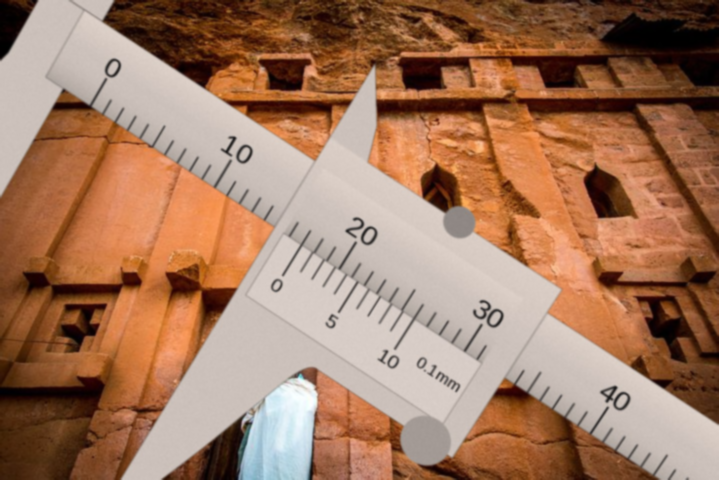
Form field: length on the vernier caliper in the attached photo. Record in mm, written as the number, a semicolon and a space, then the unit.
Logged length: 17.0; mm
